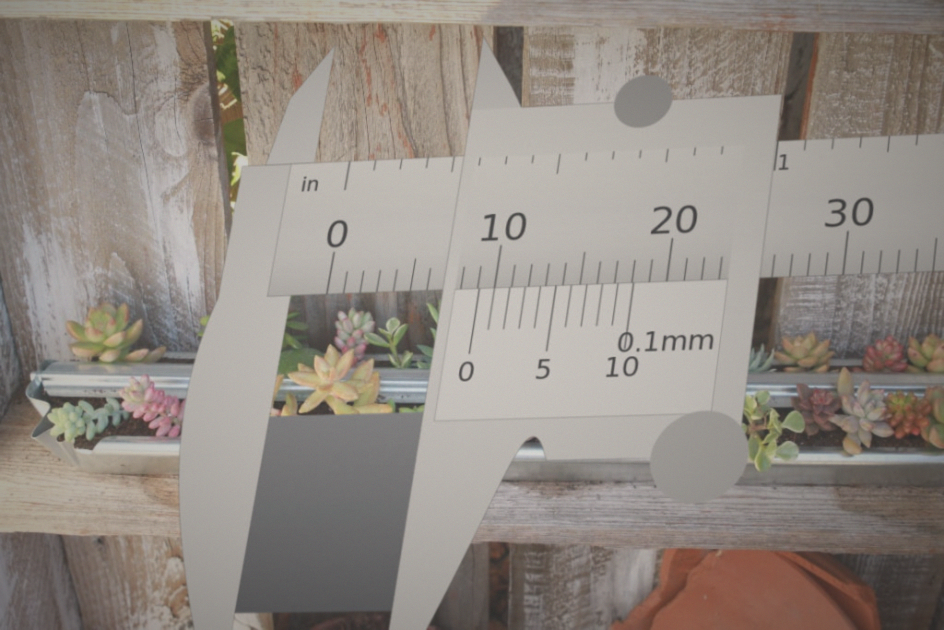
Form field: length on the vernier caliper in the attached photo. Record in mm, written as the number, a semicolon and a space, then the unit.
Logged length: 9.1; mm
